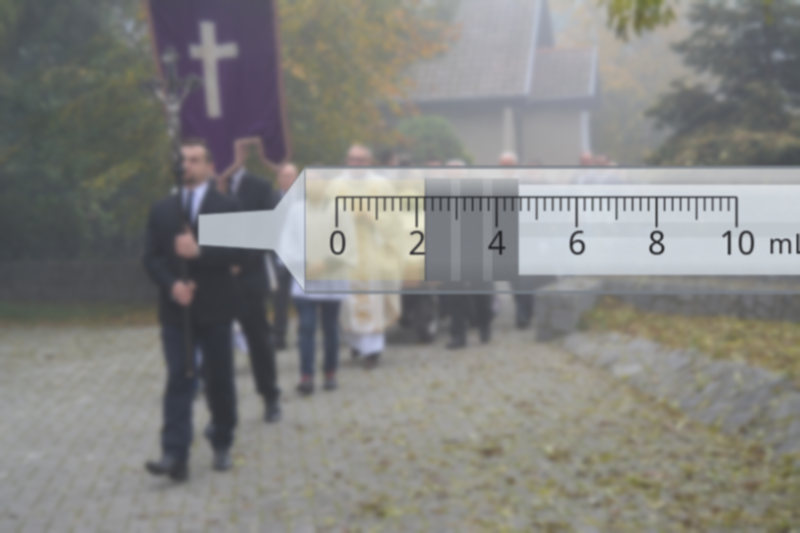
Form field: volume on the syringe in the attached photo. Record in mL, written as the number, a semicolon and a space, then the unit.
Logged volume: 2.2; mL
